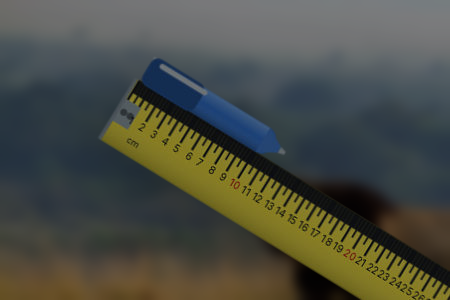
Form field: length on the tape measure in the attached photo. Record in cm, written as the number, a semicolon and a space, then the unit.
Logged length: 12; cm
